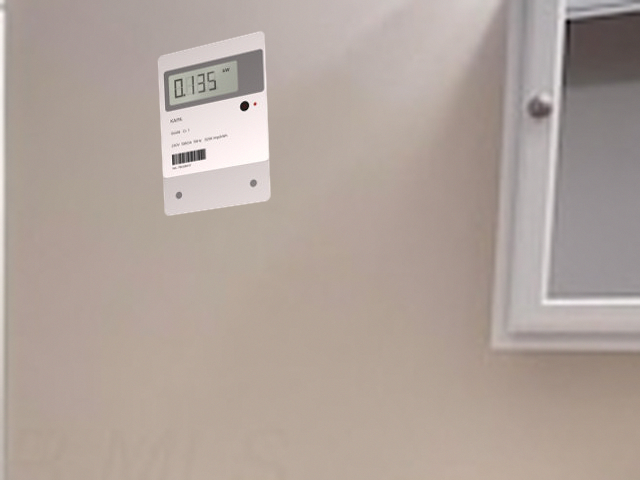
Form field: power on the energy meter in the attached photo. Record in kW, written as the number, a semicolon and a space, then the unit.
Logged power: 0.135; kW
